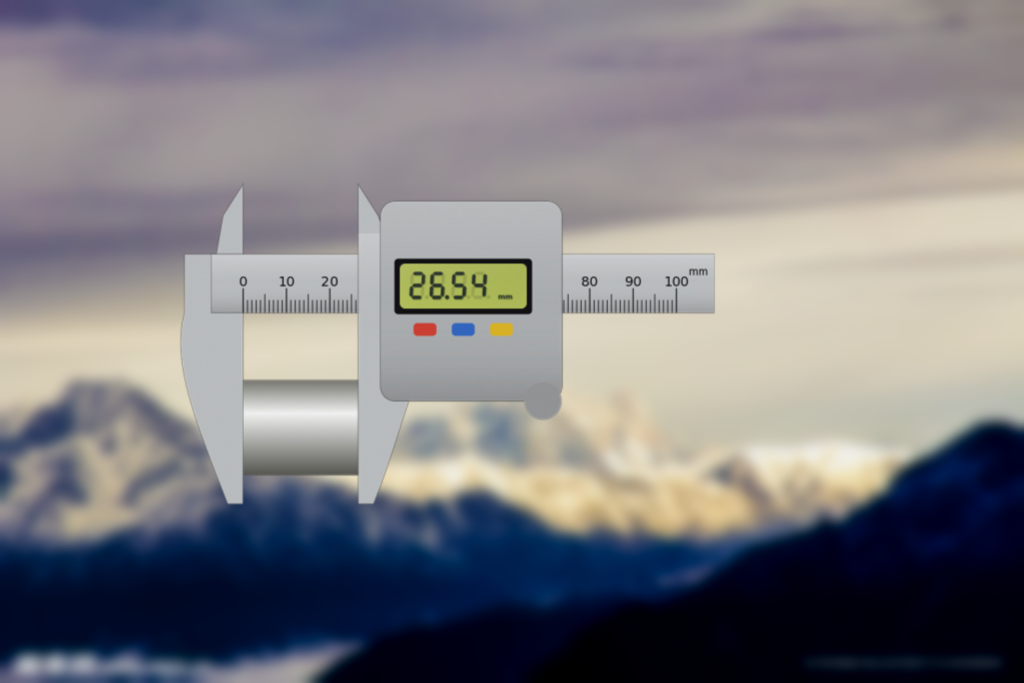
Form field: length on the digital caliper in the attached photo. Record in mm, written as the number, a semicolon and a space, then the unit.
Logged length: 26.54; mm
